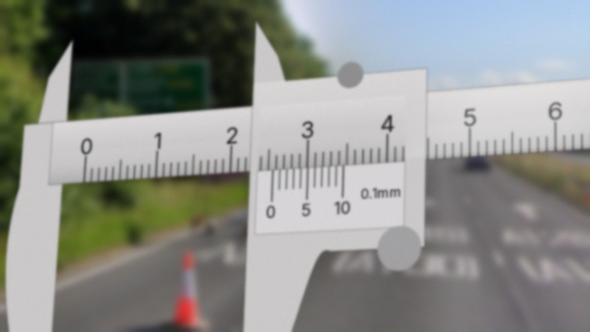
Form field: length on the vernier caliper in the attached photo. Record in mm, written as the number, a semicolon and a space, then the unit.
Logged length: 25.6; mm
